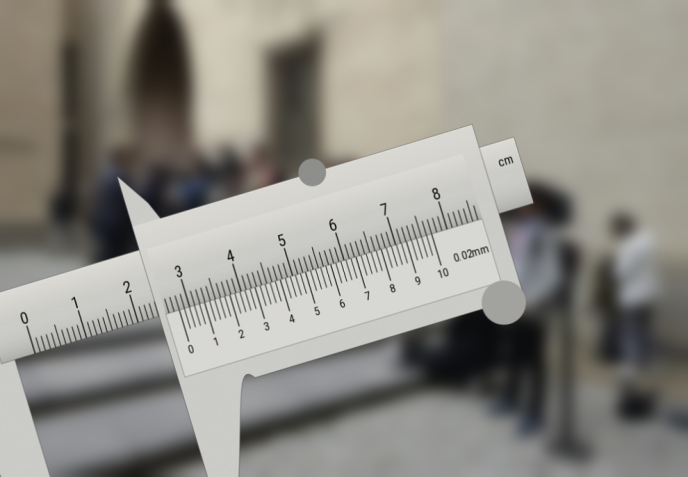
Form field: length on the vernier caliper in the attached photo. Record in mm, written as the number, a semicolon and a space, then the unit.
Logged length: 28.0; mm
